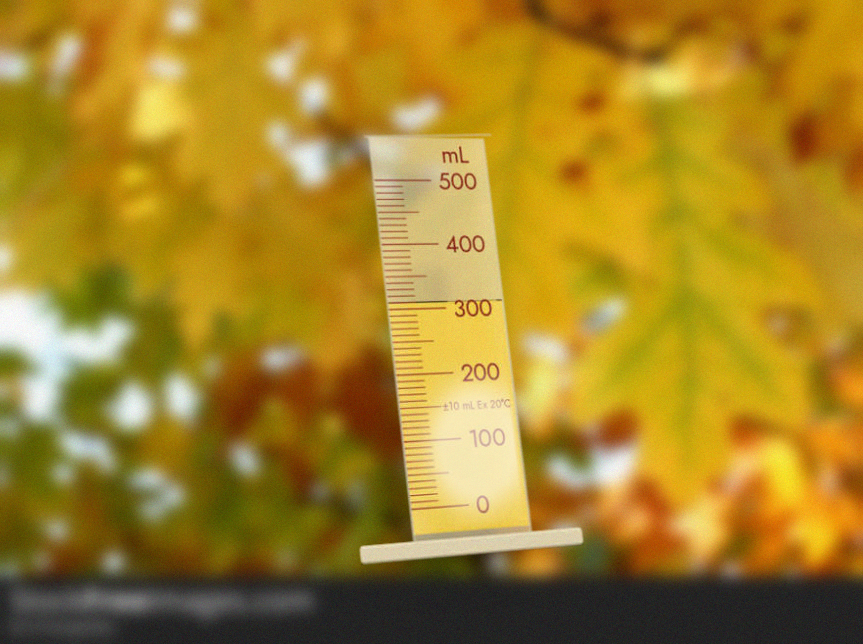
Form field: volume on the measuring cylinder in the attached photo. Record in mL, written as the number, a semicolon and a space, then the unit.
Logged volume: 310; mL
